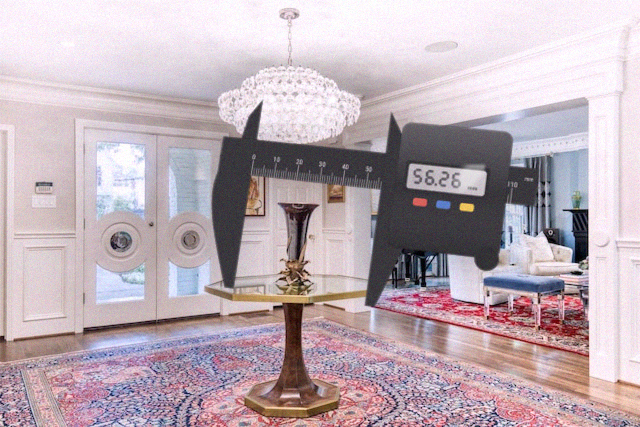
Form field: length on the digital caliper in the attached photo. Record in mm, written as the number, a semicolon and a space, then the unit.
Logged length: 56.26; mm
